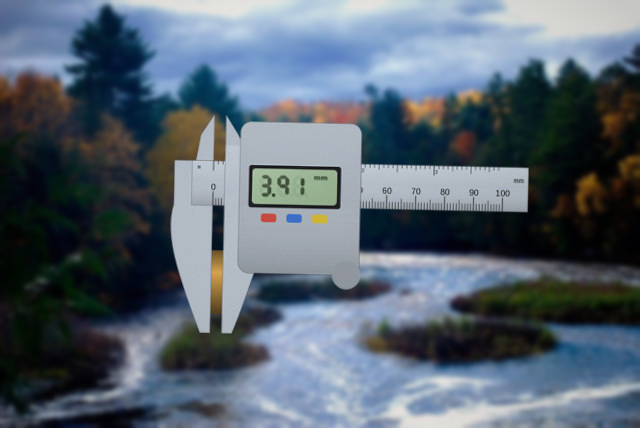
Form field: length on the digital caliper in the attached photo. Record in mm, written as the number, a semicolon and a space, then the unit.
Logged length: 3.91; mm
